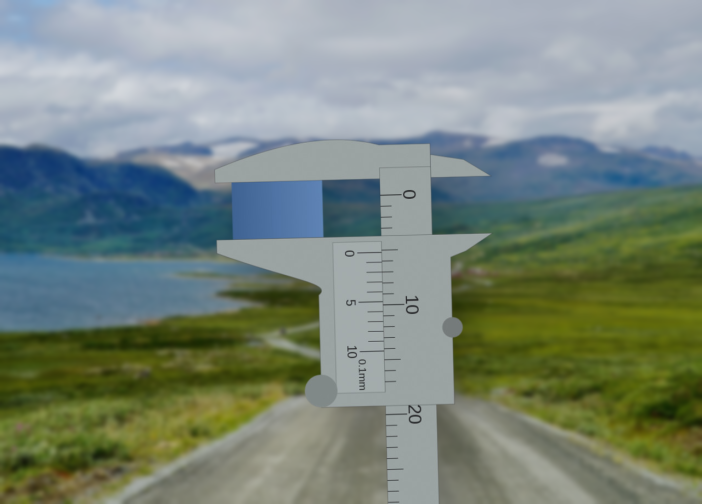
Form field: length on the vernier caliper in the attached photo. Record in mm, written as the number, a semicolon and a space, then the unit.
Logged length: 5.2; mm
